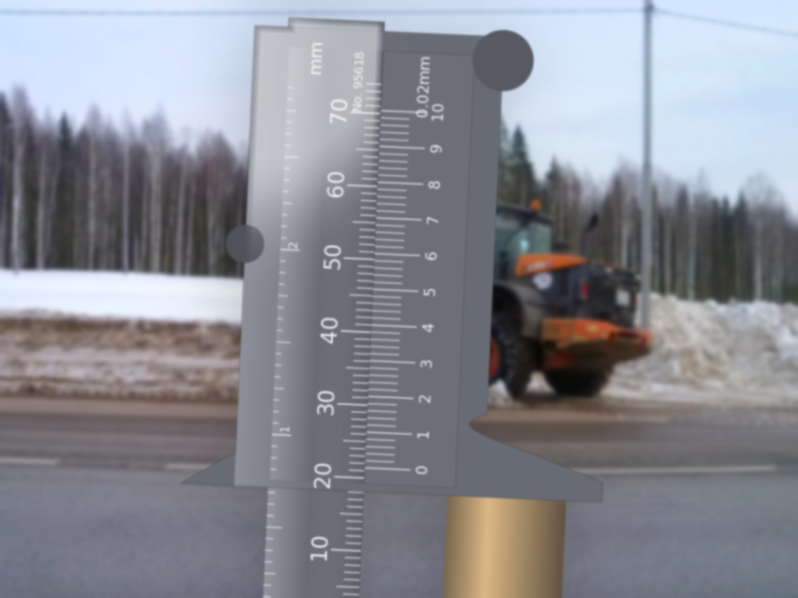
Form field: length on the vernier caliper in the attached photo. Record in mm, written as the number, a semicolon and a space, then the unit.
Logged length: 21.4; mm
